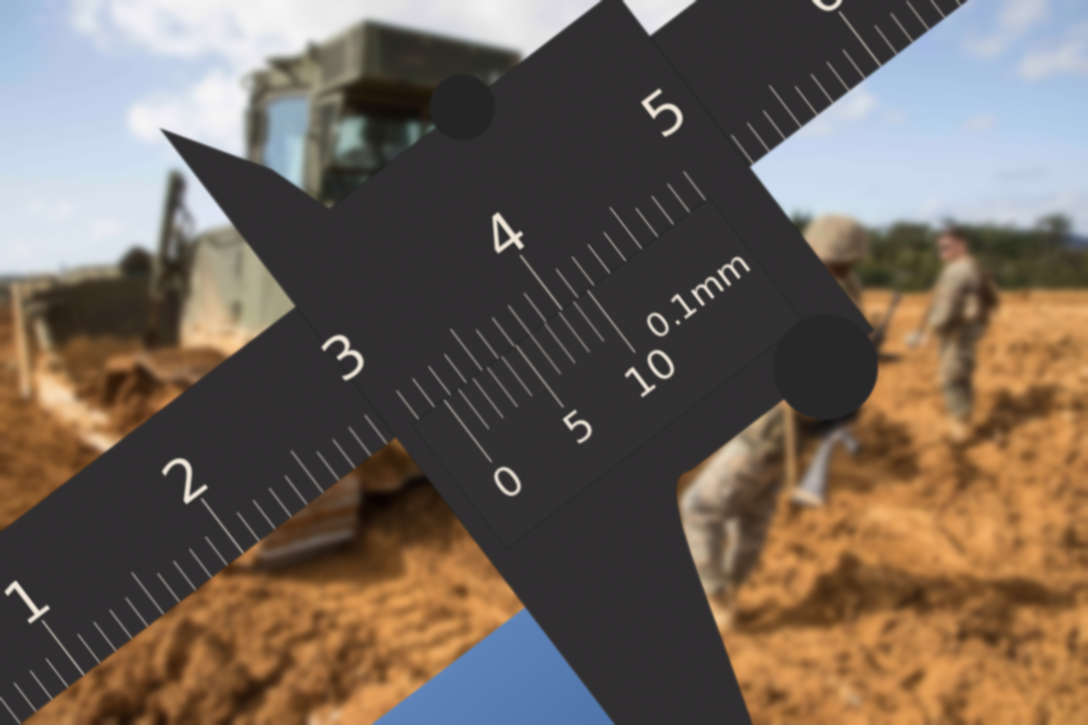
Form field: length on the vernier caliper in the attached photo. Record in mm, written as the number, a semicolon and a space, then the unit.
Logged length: 32.6; mm
